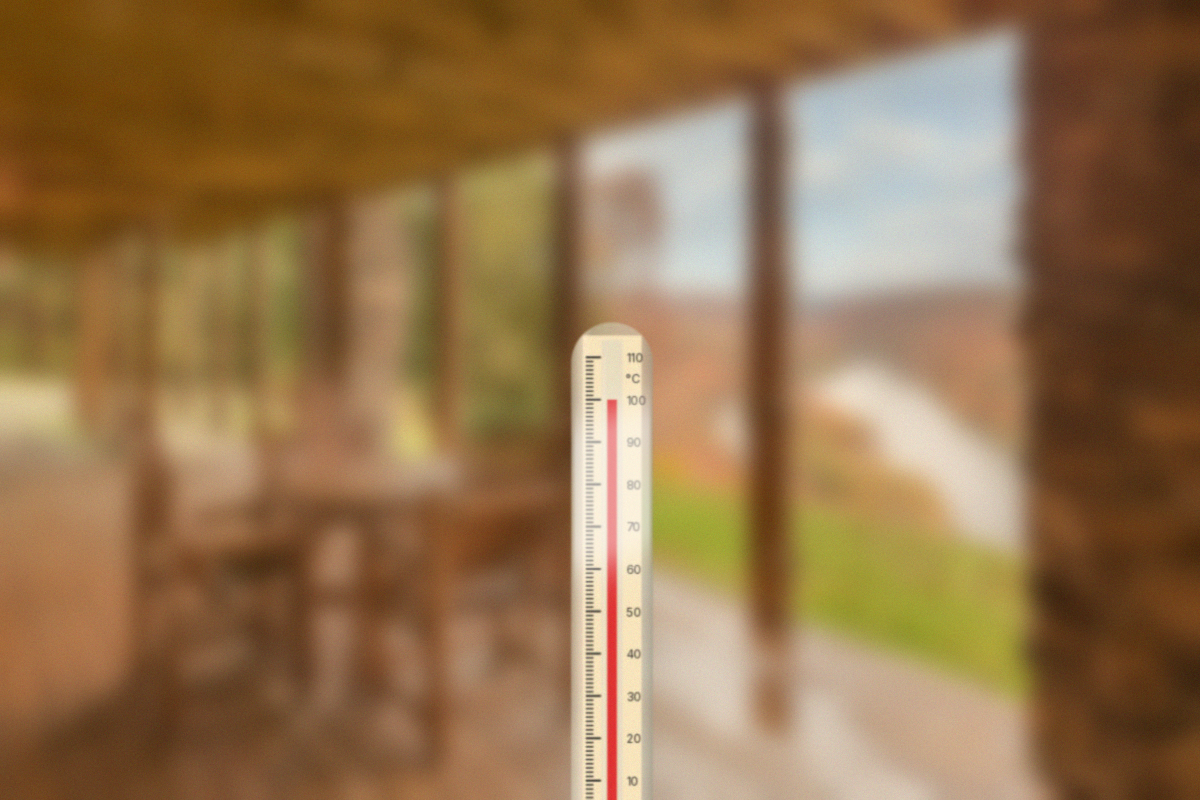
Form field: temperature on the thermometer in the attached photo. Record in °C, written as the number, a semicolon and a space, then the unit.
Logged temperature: 100; °C
